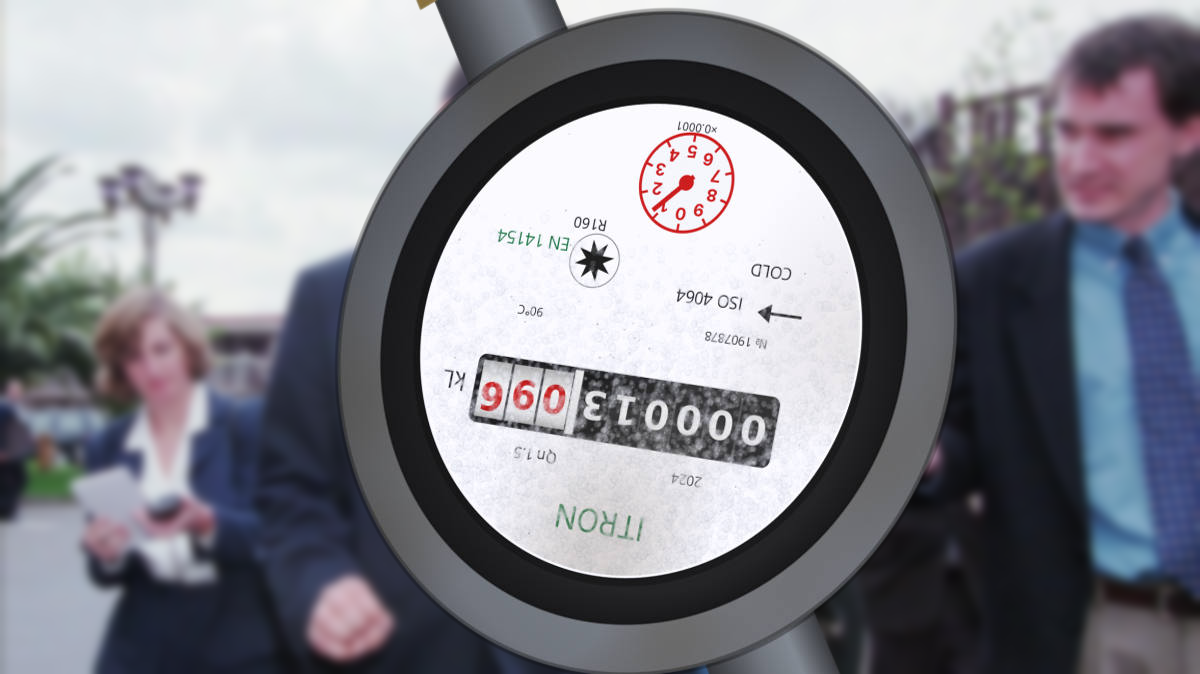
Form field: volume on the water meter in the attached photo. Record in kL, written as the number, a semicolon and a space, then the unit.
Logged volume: 13.0961; kL
